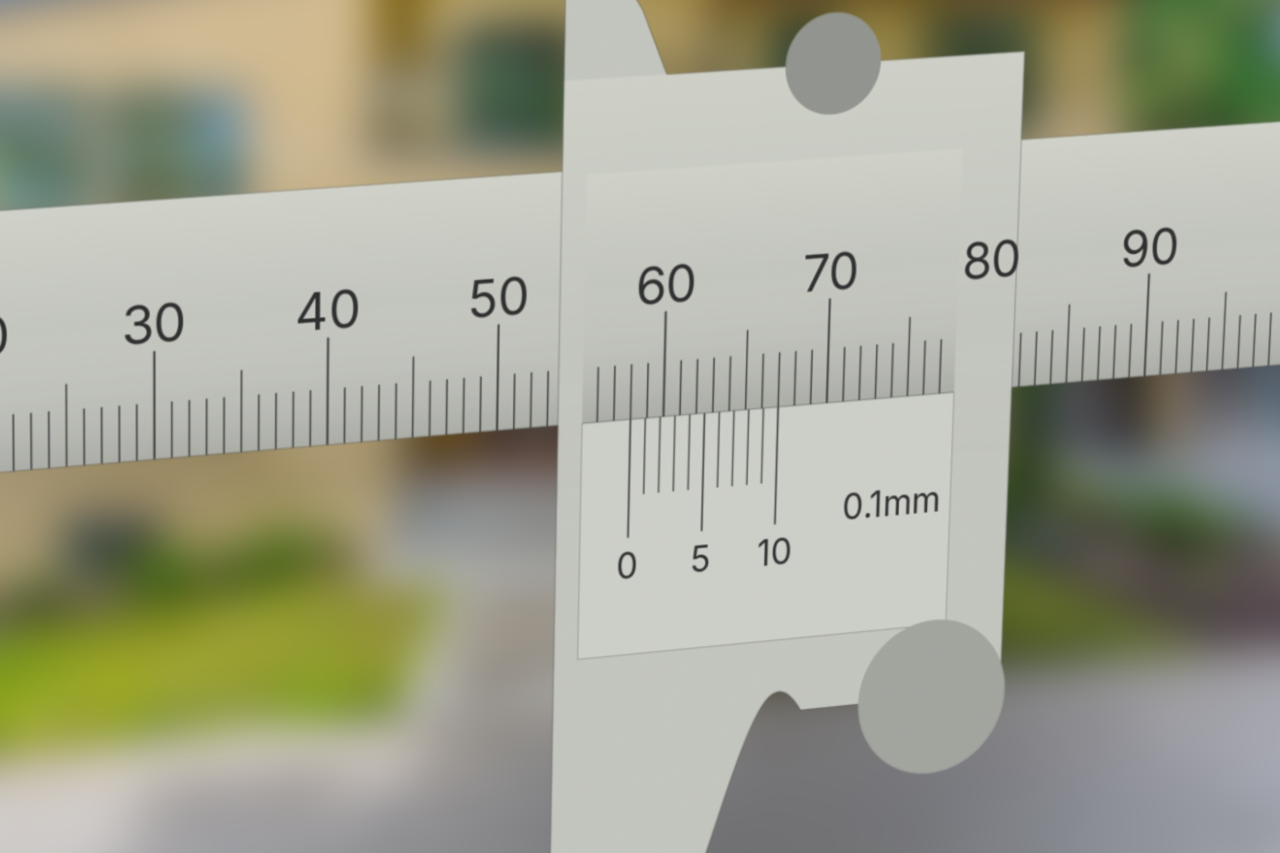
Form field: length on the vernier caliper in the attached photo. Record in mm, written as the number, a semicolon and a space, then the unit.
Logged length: 58.0; mm
